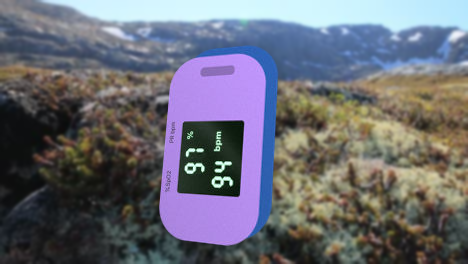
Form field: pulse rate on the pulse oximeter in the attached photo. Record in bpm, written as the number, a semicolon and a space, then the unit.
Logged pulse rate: 94; bpm
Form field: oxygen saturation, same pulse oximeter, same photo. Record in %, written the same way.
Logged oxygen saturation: 97; %
